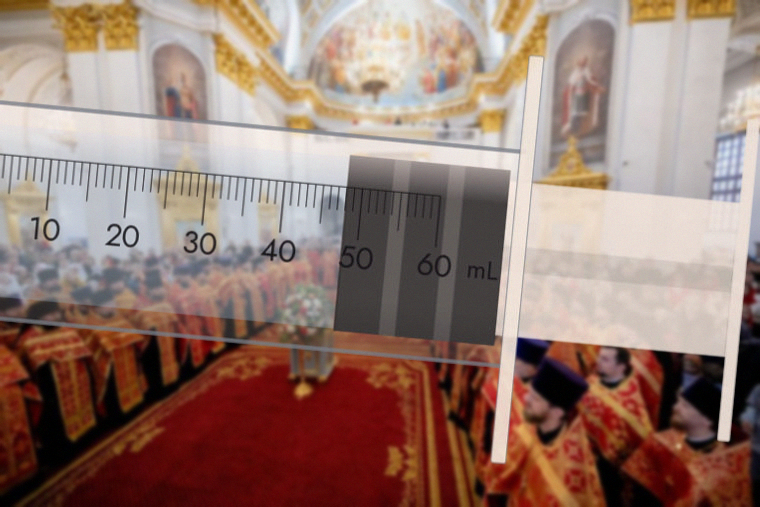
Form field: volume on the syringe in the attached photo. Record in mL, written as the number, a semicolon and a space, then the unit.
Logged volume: 48; mL
